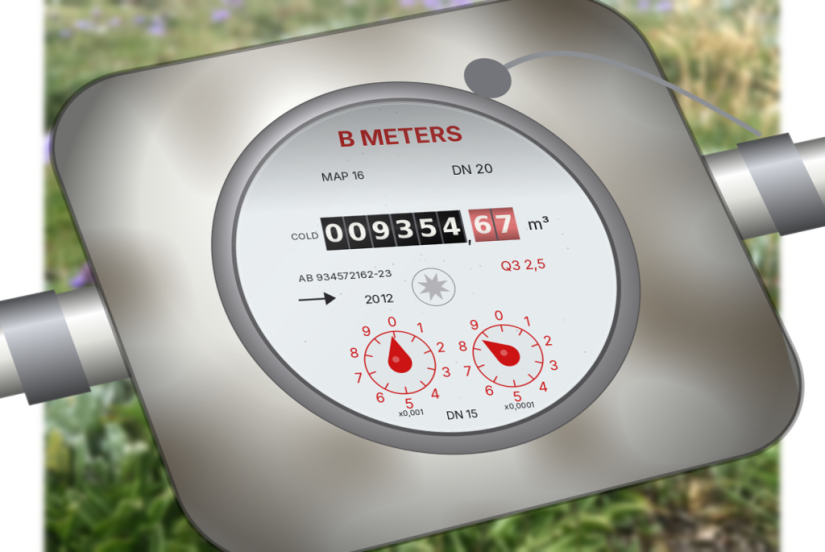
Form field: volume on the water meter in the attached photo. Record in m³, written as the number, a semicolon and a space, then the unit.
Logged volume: 9354.6698; m³
